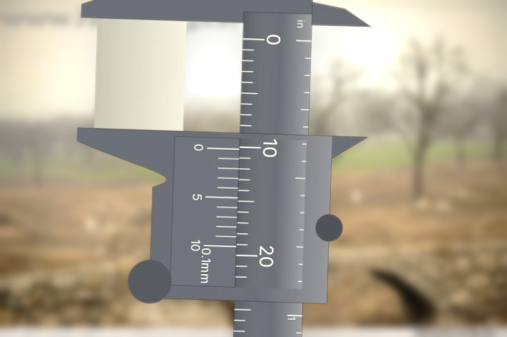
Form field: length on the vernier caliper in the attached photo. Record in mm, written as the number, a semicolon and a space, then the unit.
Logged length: 10.2; mm
